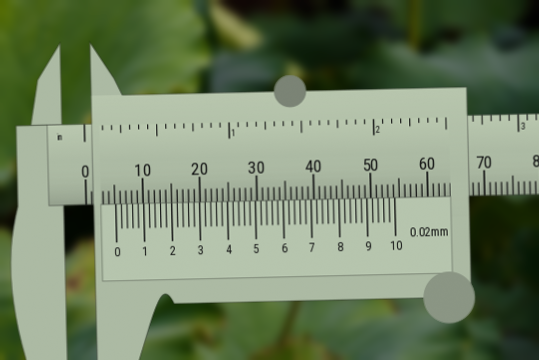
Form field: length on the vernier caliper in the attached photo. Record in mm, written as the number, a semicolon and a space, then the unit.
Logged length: 5.2; mm
